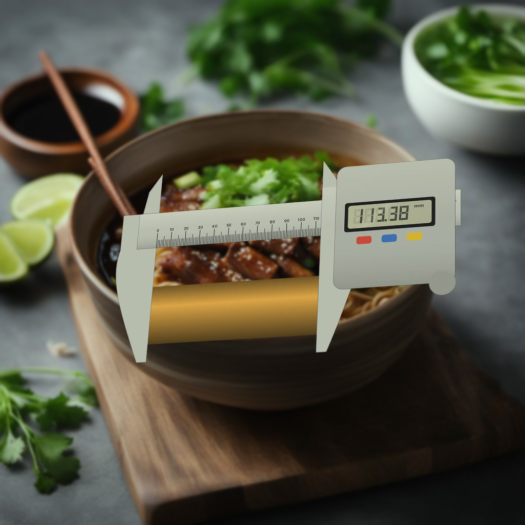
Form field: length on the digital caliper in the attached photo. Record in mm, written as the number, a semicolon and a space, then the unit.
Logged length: 113.38; mm
